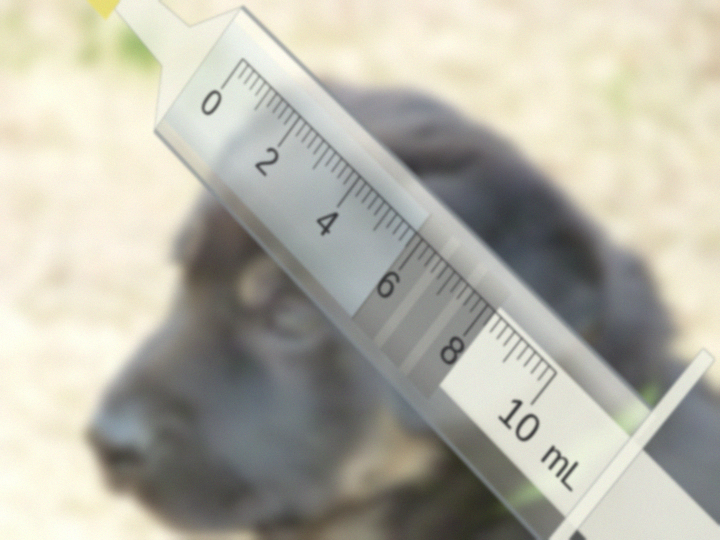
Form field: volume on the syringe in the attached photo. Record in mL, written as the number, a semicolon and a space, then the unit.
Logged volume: 5.8; mL
